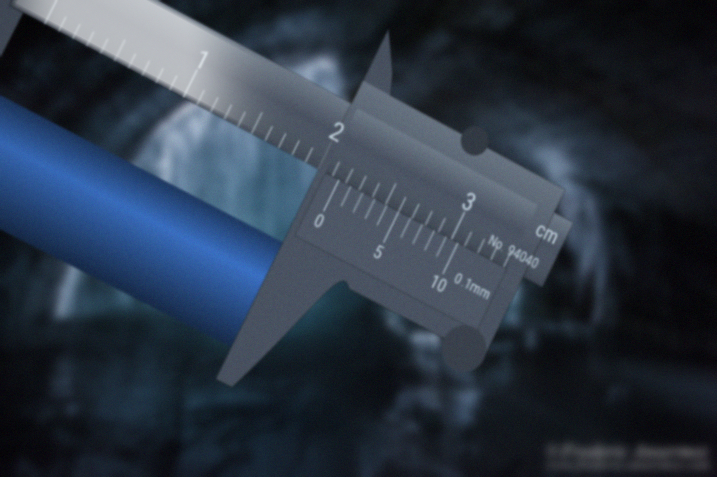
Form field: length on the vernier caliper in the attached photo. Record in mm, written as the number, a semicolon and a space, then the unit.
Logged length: 21.5; mm
